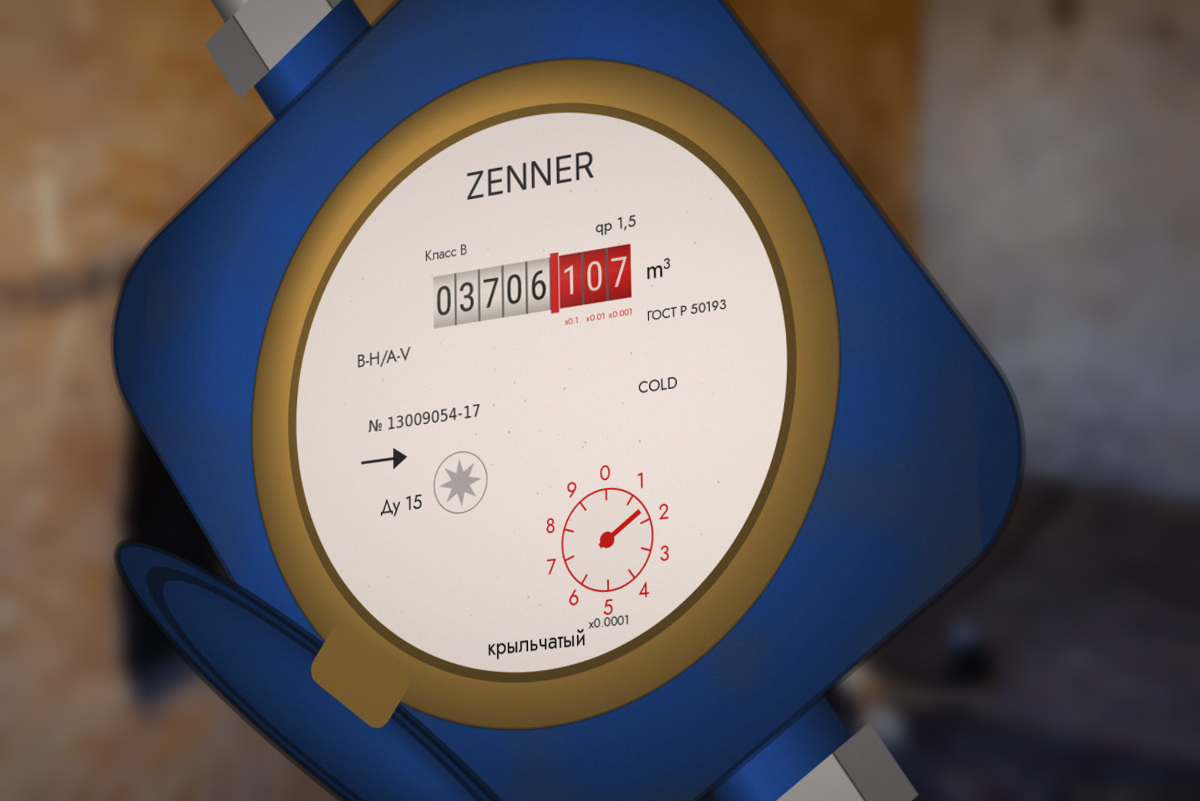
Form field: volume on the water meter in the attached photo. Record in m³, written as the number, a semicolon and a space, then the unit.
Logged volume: 3706.1071; m³
